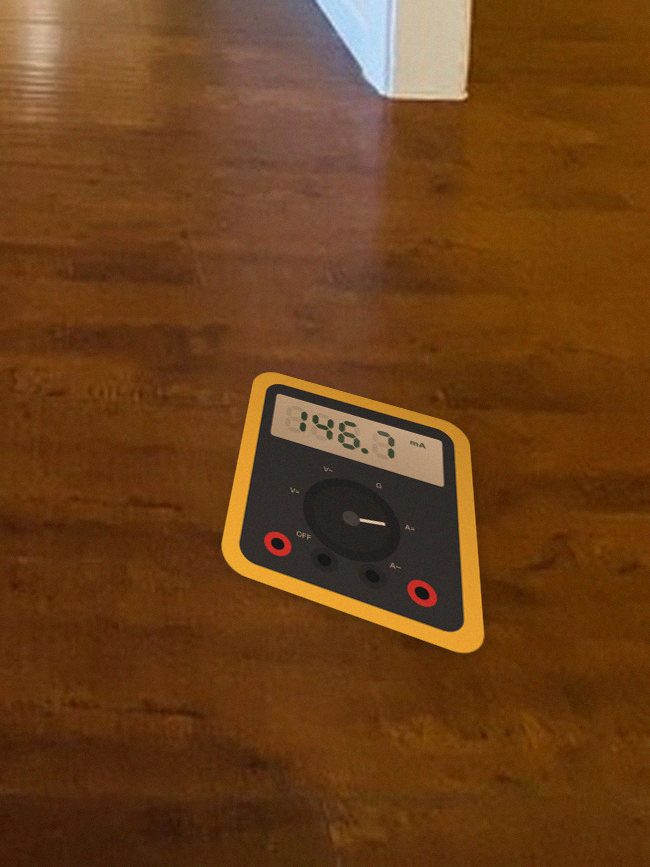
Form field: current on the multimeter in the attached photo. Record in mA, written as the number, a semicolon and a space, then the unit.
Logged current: 146.7; mA
